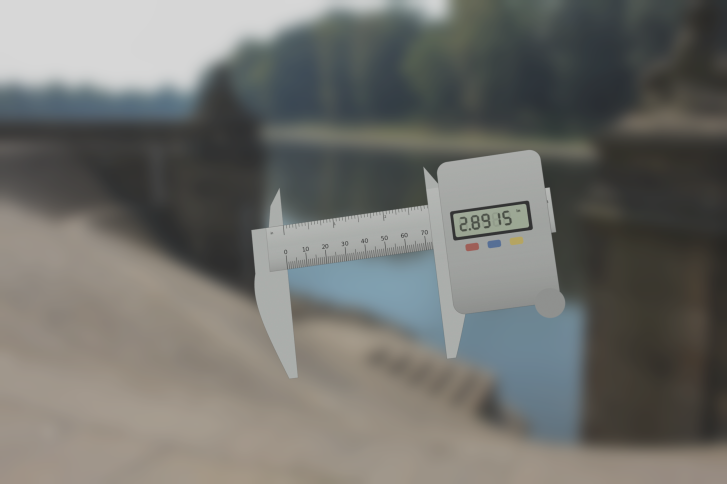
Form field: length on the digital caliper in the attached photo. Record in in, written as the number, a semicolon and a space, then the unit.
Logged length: 2.8915; in
